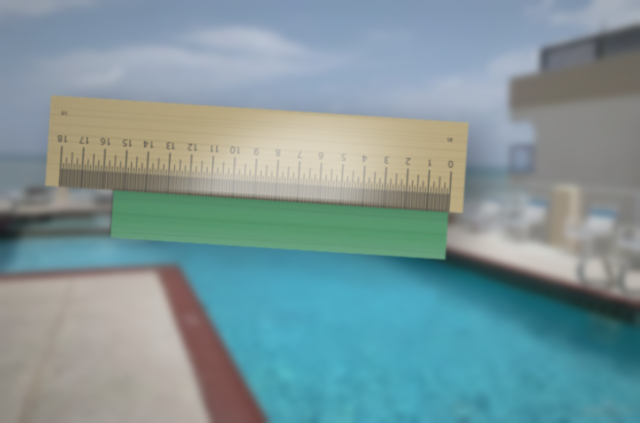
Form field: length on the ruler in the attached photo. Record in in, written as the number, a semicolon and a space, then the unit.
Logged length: 15.5; in
